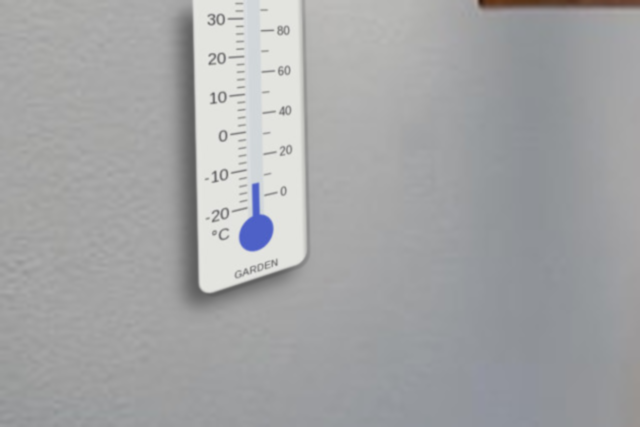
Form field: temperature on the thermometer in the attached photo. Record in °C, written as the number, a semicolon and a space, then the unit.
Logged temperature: -14; °C
